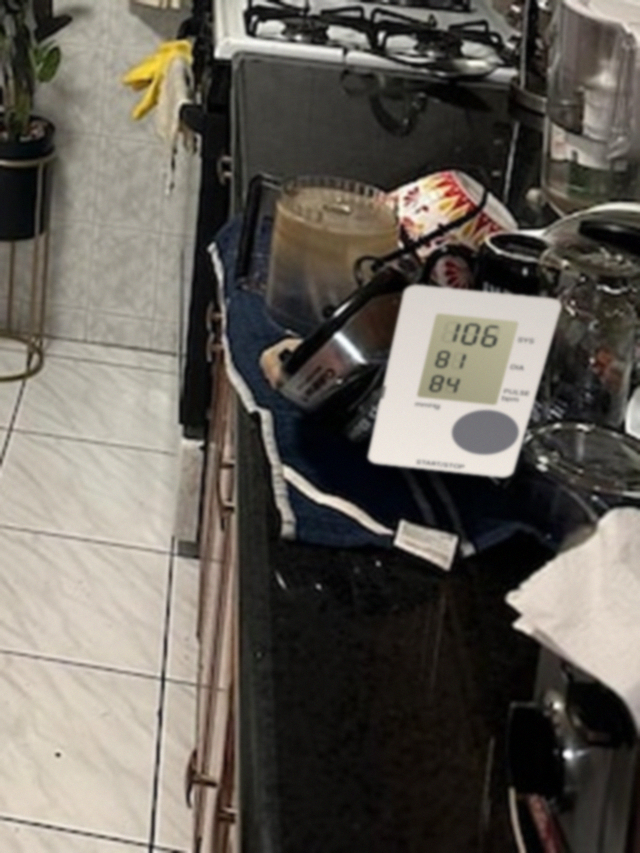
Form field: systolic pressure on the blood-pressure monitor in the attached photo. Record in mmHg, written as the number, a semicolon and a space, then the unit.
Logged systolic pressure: 106; mmHg
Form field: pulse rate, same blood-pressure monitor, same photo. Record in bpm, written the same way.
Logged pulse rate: 84; bpm
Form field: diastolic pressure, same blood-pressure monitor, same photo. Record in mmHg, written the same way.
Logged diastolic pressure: 81; mmHg
